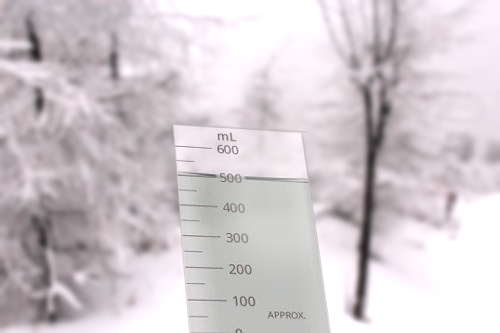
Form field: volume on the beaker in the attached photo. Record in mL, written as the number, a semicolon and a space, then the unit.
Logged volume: 500; mL
